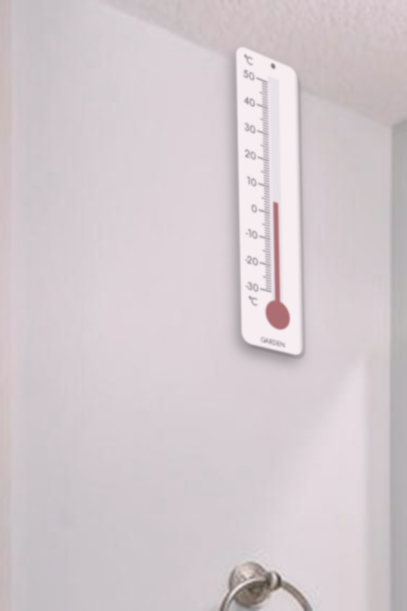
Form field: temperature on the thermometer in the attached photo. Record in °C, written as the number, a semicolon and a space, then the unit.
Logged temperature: 5; °C
